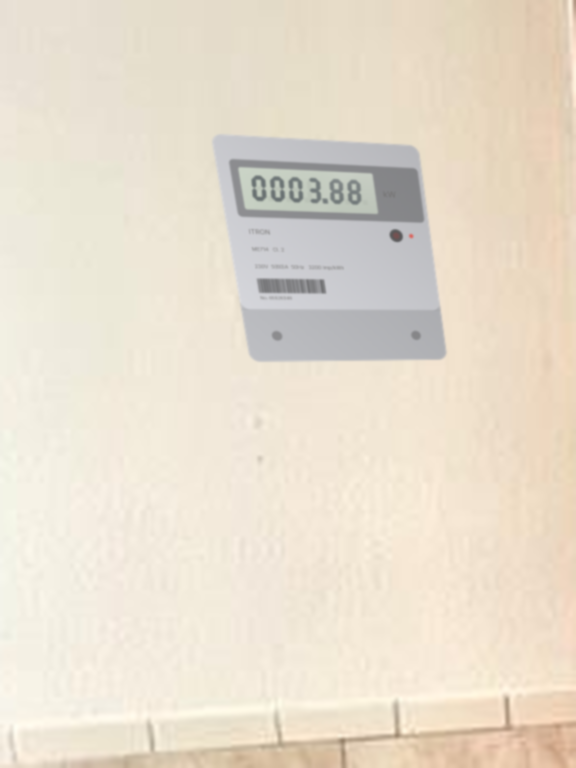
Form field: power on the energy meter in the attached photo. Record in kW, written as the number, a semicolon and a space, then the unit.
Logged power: 3.88; kW
